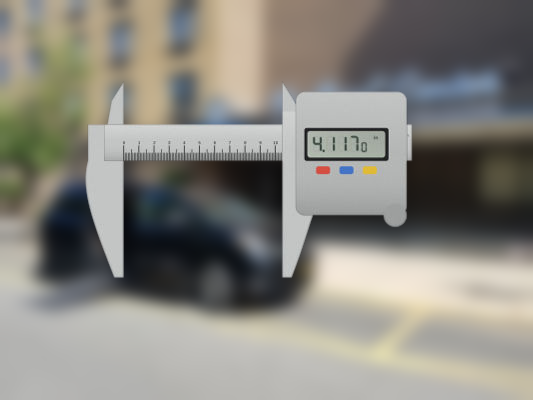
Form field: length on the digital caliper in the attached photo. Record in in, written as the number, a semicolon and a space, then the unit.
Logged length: 4.1170; in
